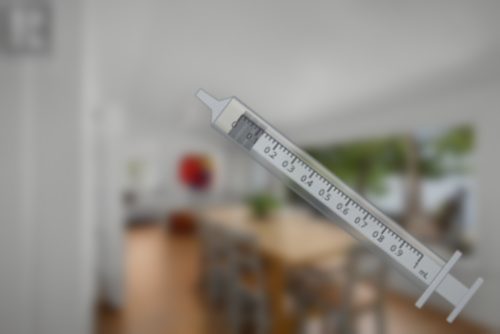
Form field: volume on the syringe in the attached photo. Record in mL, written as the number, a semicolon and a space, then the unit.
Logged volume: 0; mL
